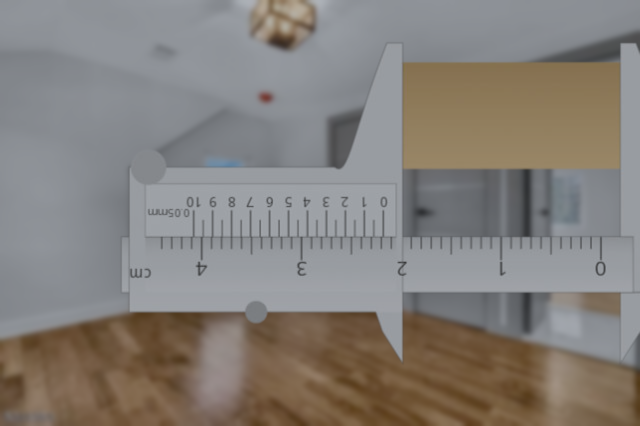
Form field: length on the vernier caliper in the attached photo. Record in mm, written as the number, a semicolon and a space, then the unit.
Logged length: 21.8; mm
